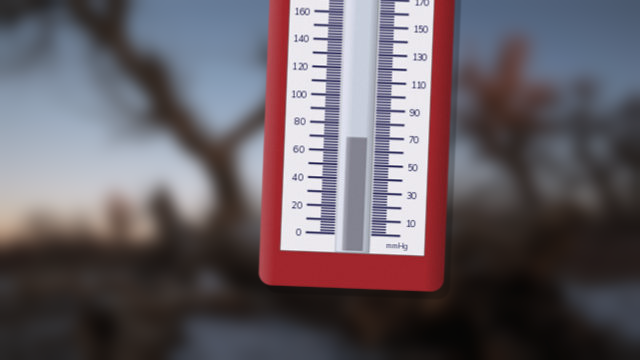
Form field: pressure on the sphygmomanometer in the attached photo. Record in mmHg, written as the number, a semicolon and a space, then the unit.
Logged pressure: 70; mmHg
